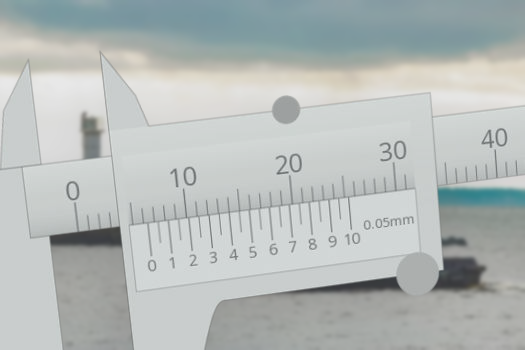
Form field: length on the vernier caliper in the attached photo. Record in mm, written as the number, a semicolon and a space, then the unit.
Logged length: 6.4; mm
